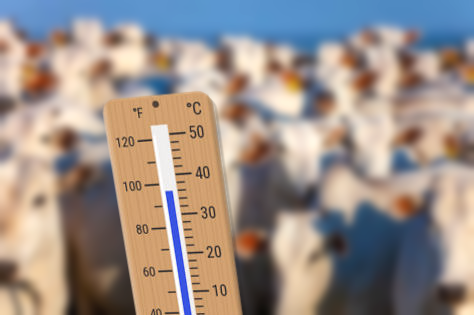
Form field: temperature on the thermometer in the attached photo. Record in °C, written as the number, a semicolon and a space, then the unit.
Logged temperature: 36; °C
